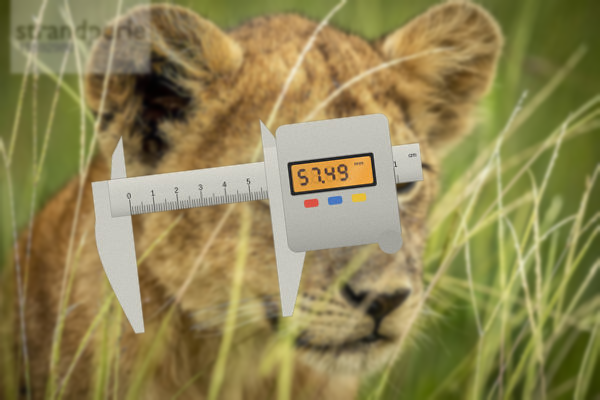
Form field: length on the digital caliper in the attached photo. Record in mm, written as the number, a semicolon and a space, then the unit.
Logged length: 57.49; mm
